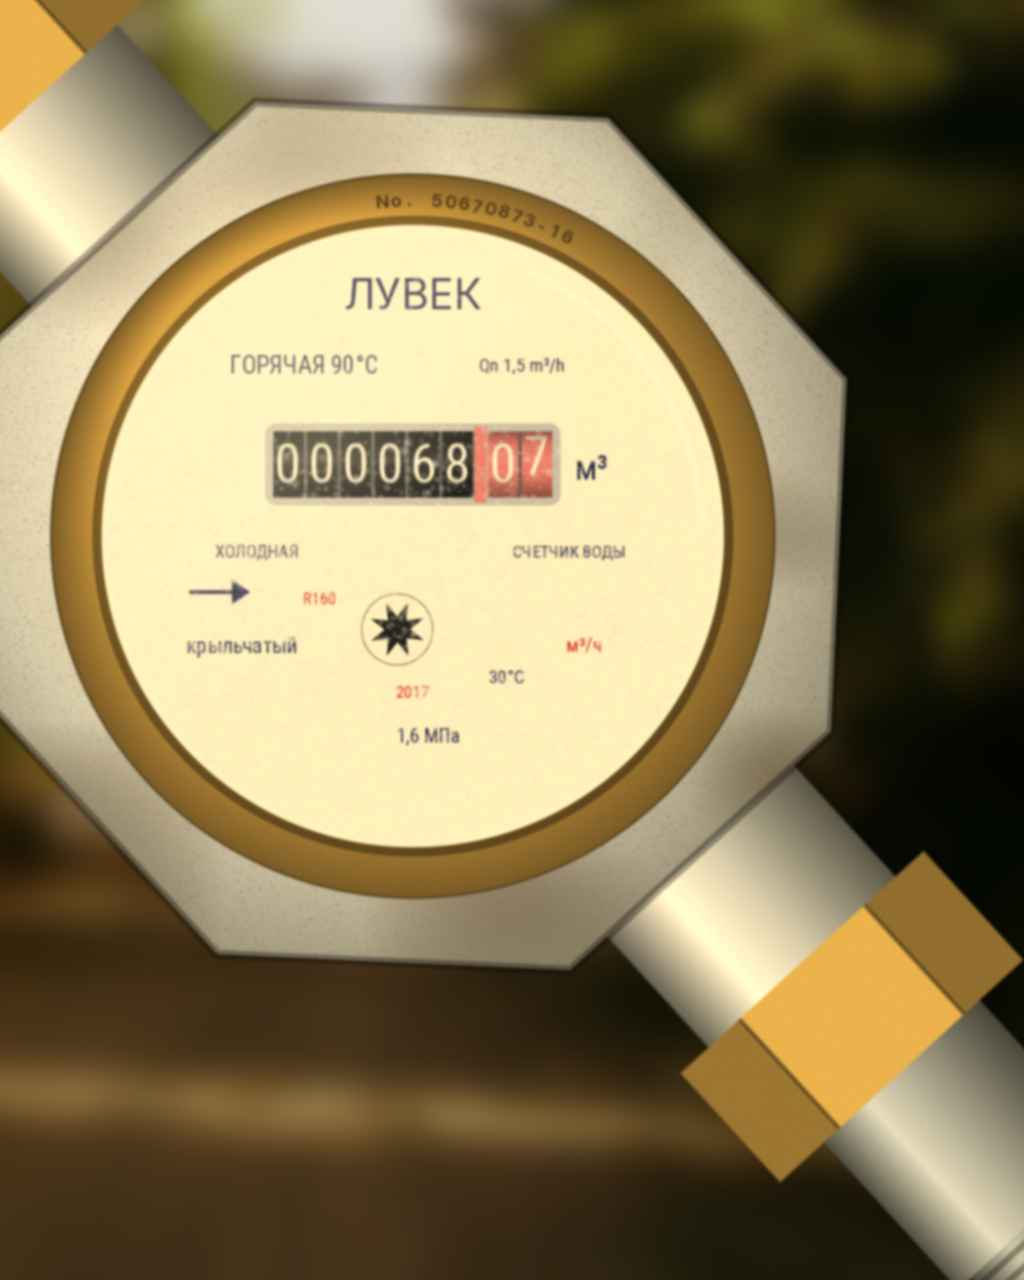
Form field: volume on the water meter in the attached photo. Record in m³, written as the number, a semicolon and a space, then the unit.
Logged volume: 68.07; m³
